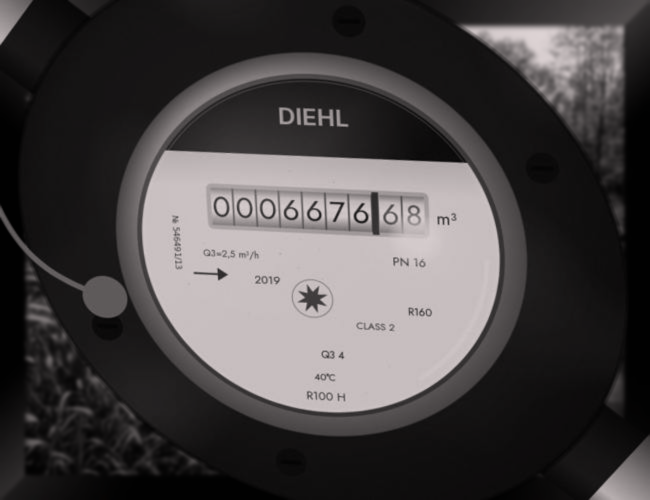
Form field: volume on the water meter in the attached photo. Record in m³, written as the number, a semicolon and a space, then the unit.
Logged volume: 6676.68; m³
